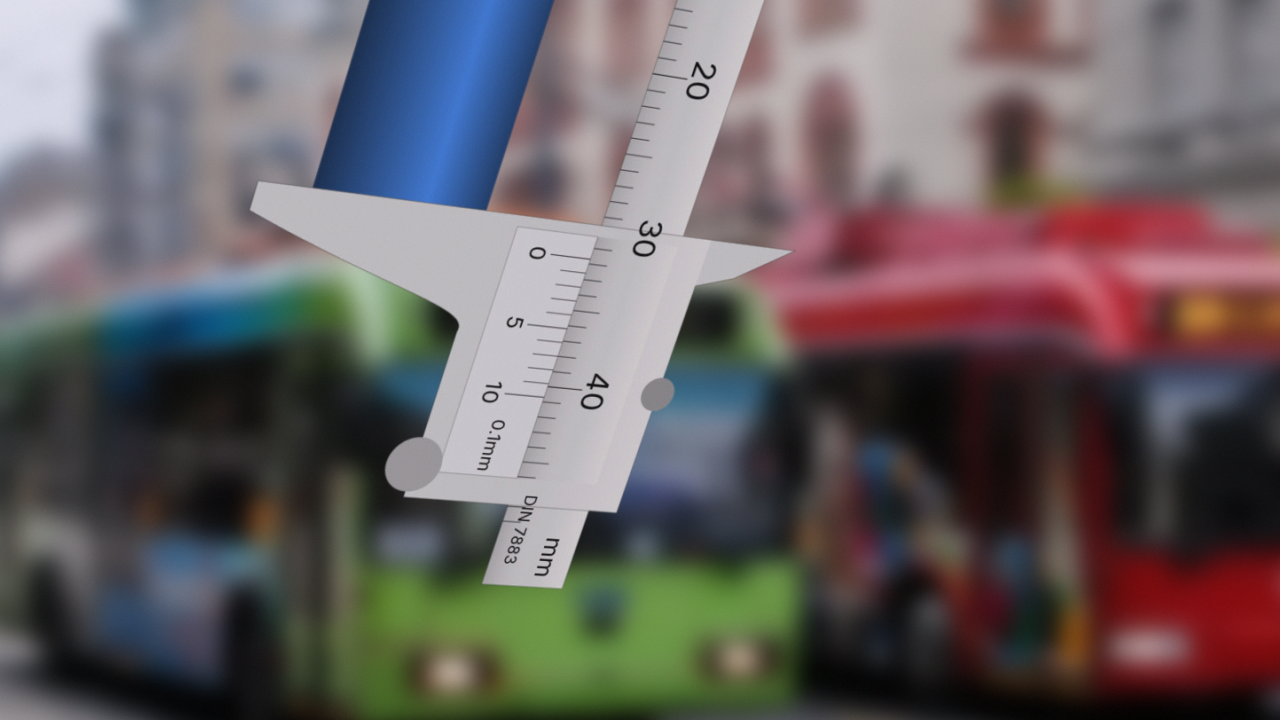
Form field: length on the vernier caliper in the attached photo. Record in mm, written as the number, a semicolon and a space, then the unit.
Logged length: 31.7; mm
